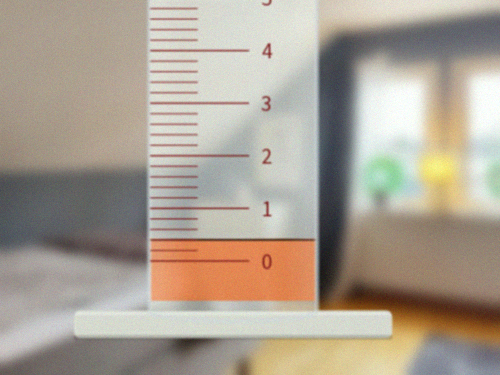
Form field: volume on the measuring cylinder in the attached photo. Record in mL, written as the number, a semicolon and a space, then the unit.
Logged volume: 0.4; mL
